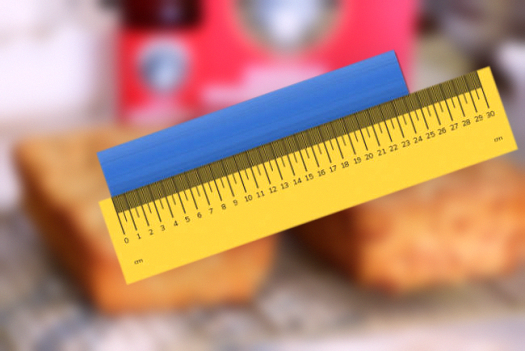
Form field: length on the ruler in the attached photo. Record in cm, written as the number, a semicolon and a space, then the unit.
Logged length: 24.5; cm
